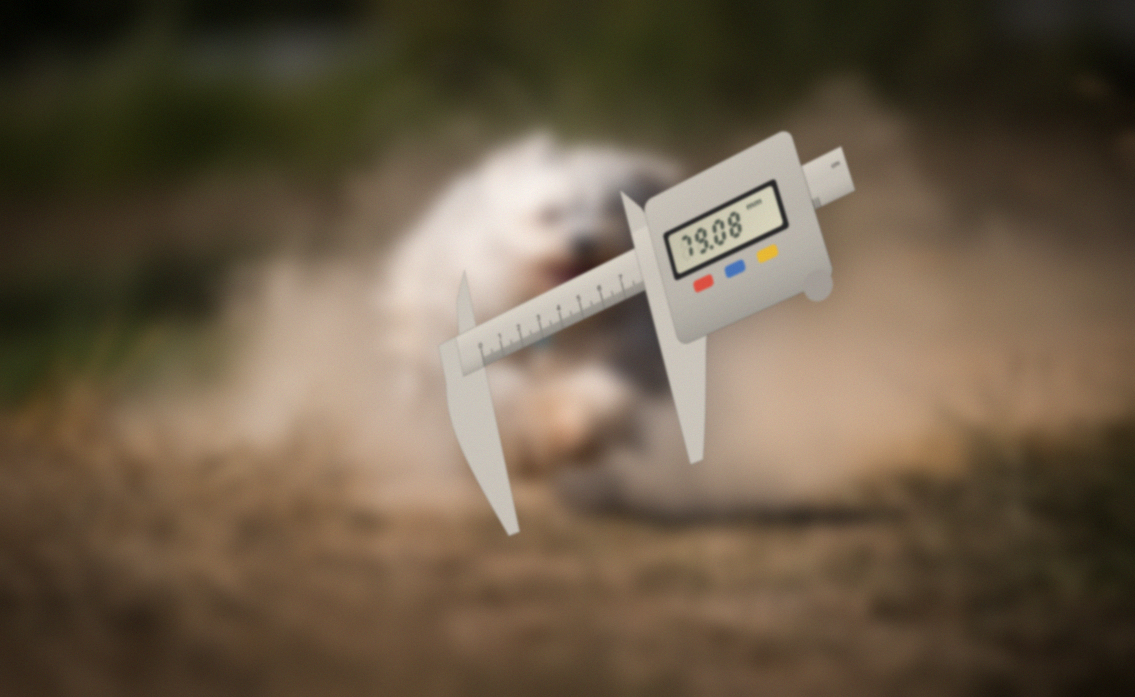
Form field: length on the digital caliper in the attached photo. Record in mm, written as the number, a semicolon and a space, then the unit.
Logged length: 79.08; mm
